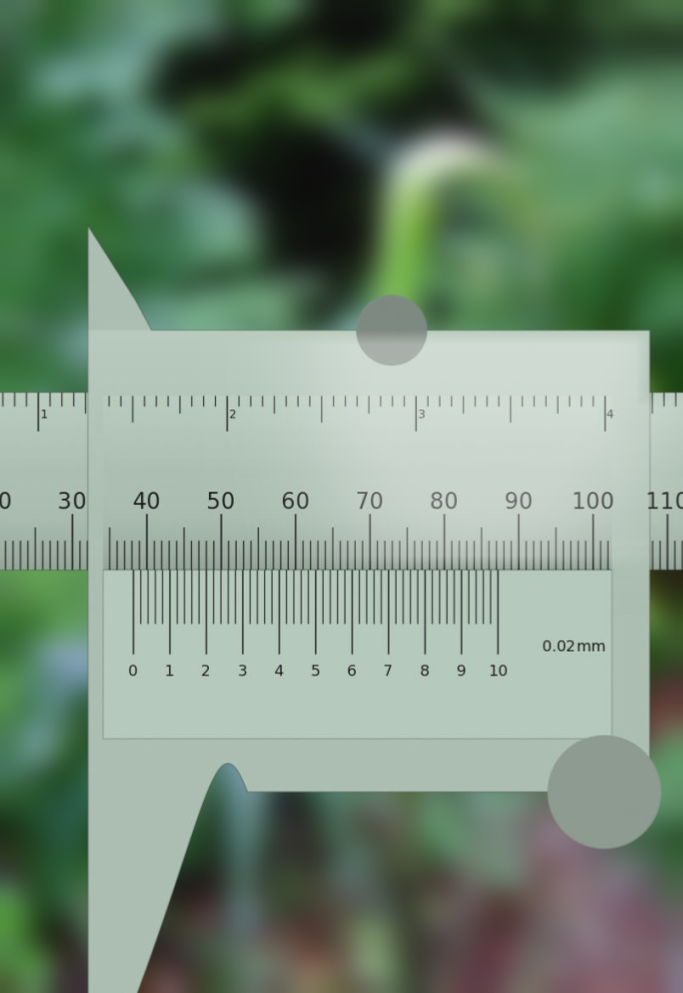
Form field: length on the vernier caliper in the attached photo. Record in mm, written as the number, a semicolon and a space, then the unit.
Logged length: 38.2; mm
